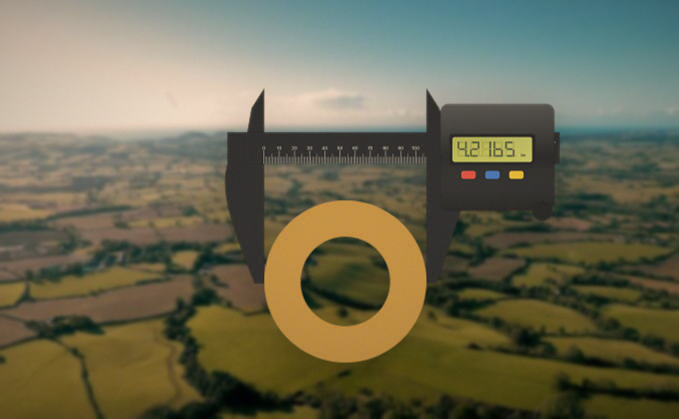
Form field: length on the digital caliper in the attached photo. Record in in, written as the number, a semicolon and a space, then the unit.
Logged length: 4.2165; in
